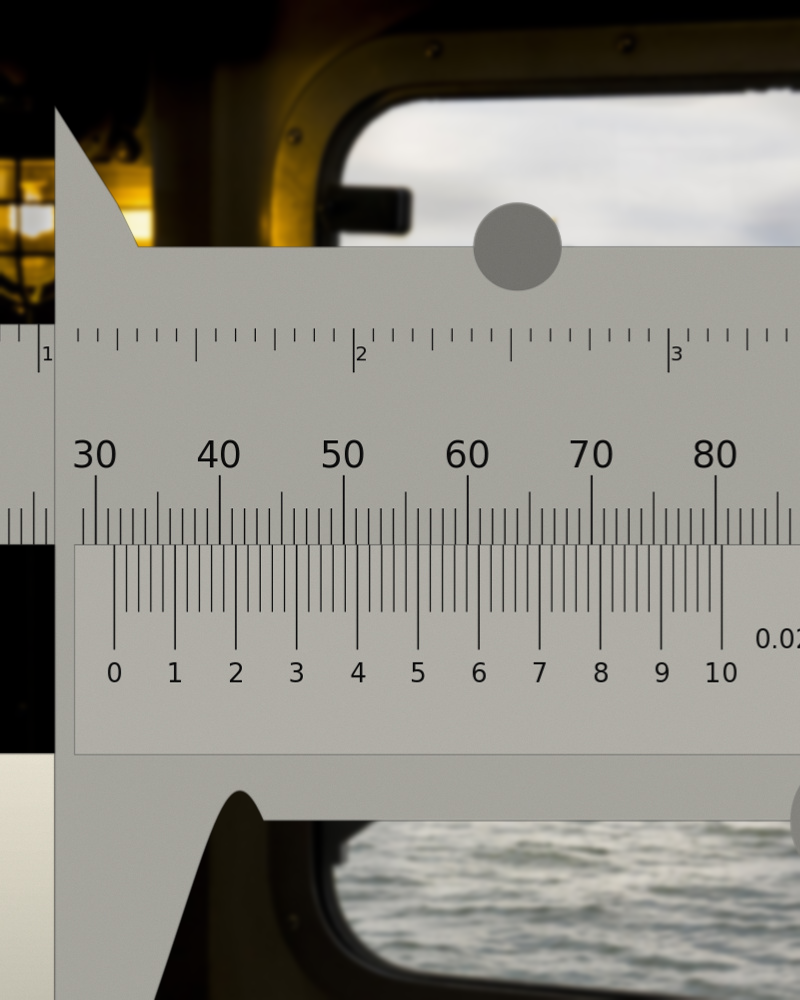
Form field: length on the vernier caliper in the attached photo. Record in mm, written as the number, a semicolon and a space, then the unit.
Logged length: 31.5; mm
